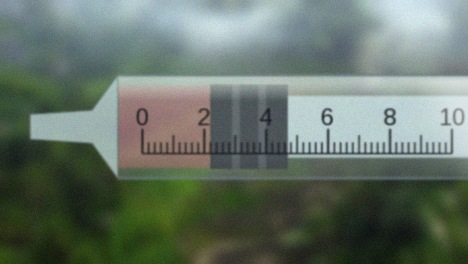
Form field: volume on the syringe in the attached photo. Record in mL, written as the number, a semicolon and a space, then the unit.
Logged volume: 2.2; mL
